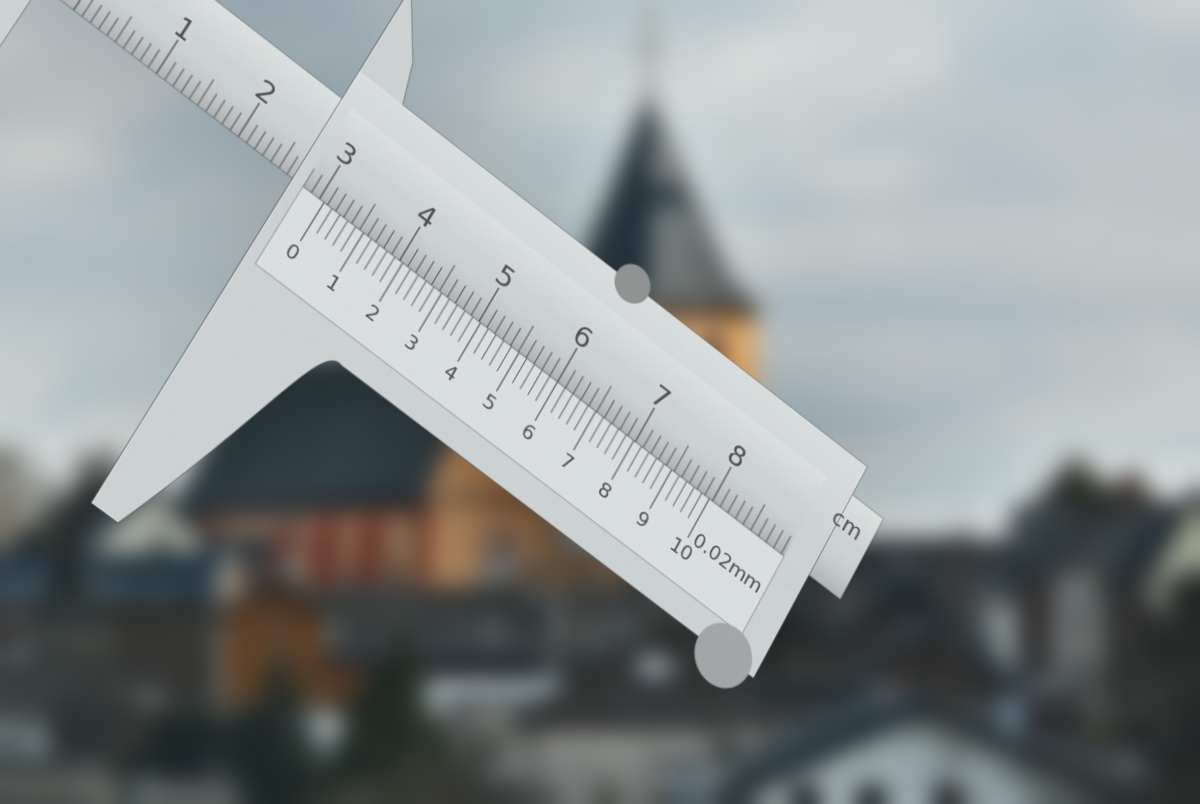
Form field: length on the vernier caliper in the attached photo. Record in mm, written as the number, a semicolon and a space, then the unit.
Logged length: 30.6; mm
